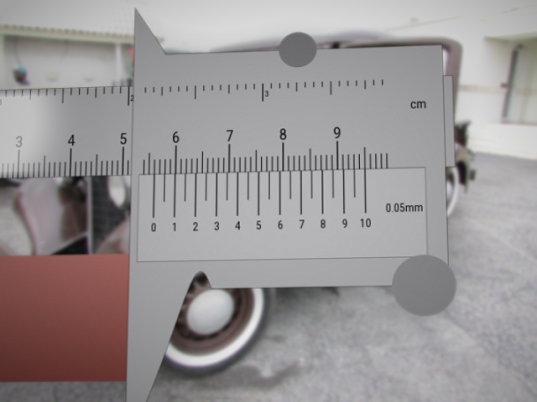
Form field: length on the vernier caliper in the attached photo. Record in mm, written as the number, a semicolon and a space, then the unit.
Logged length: 56.0; mm
